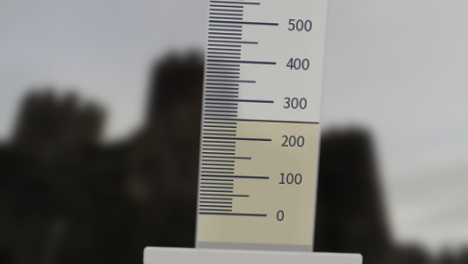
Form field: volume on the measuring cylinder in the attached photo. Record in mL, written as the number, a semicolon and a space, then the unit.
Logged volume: 250; mL
